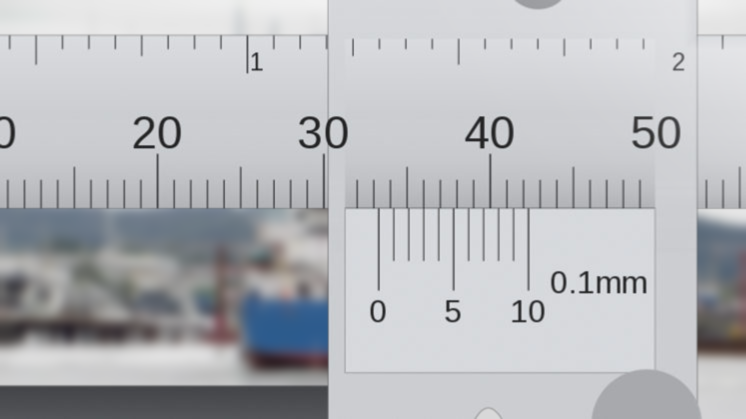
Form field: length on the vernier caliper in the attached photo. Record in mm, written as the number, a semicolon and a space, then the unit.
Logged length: 33.3; mm
